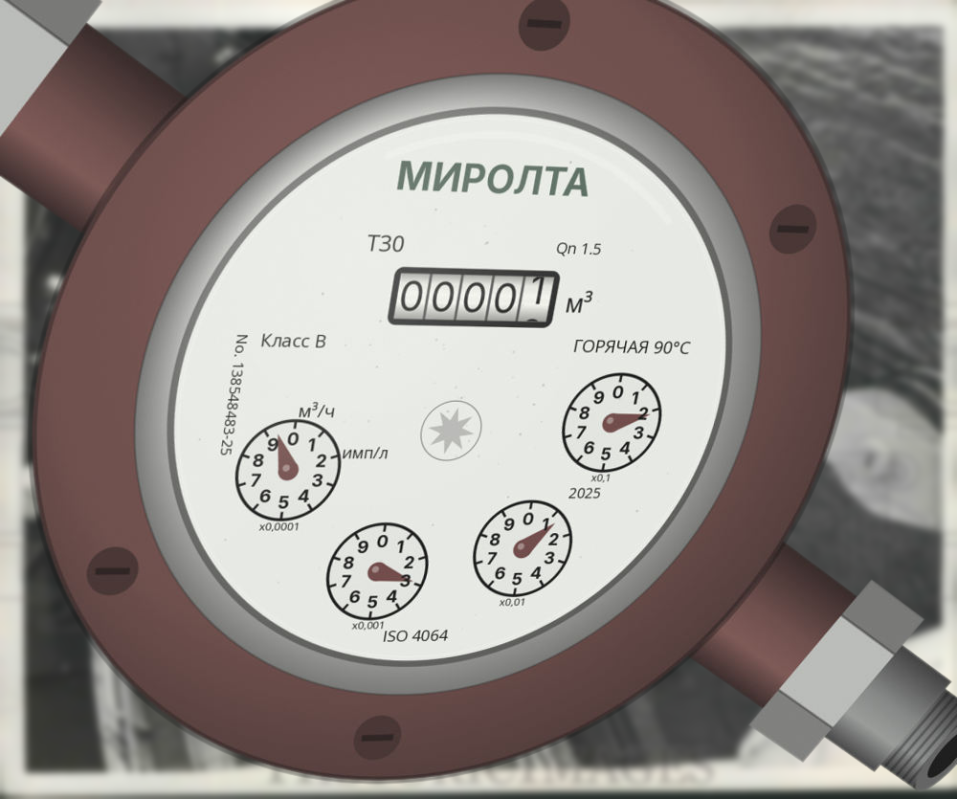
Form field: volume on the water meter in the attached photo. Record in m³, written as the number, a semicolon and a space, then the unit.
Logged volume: 1.2129; m³
